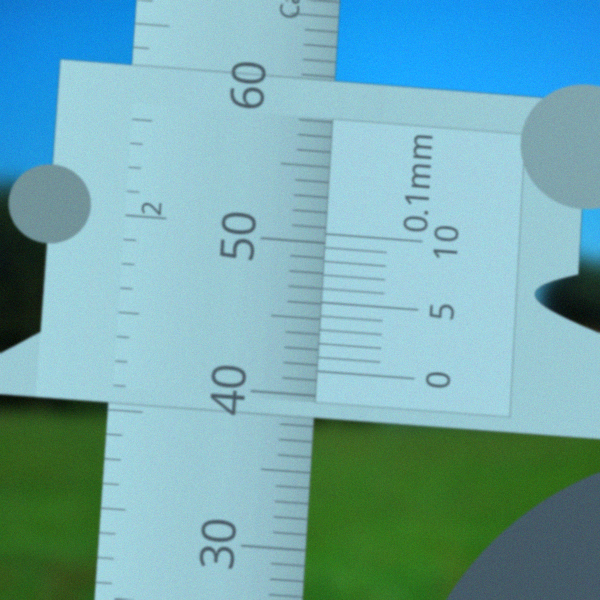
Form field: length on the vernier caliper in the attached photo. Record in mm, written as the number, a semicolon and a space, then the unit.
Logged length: 41.6; mm
